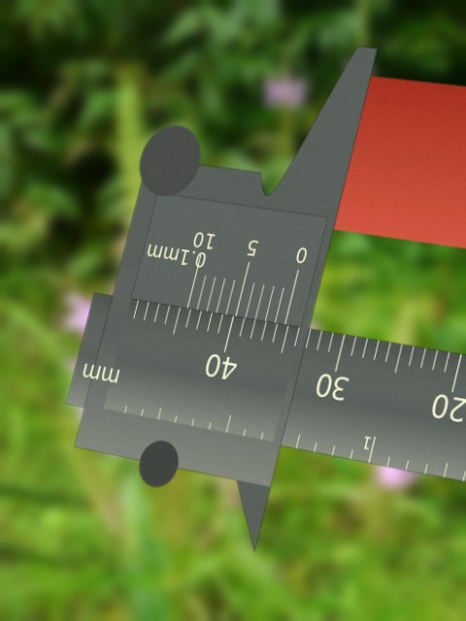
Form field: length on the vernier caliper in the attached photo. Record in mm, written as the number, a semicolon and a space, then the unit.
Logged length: 35.3; mm
